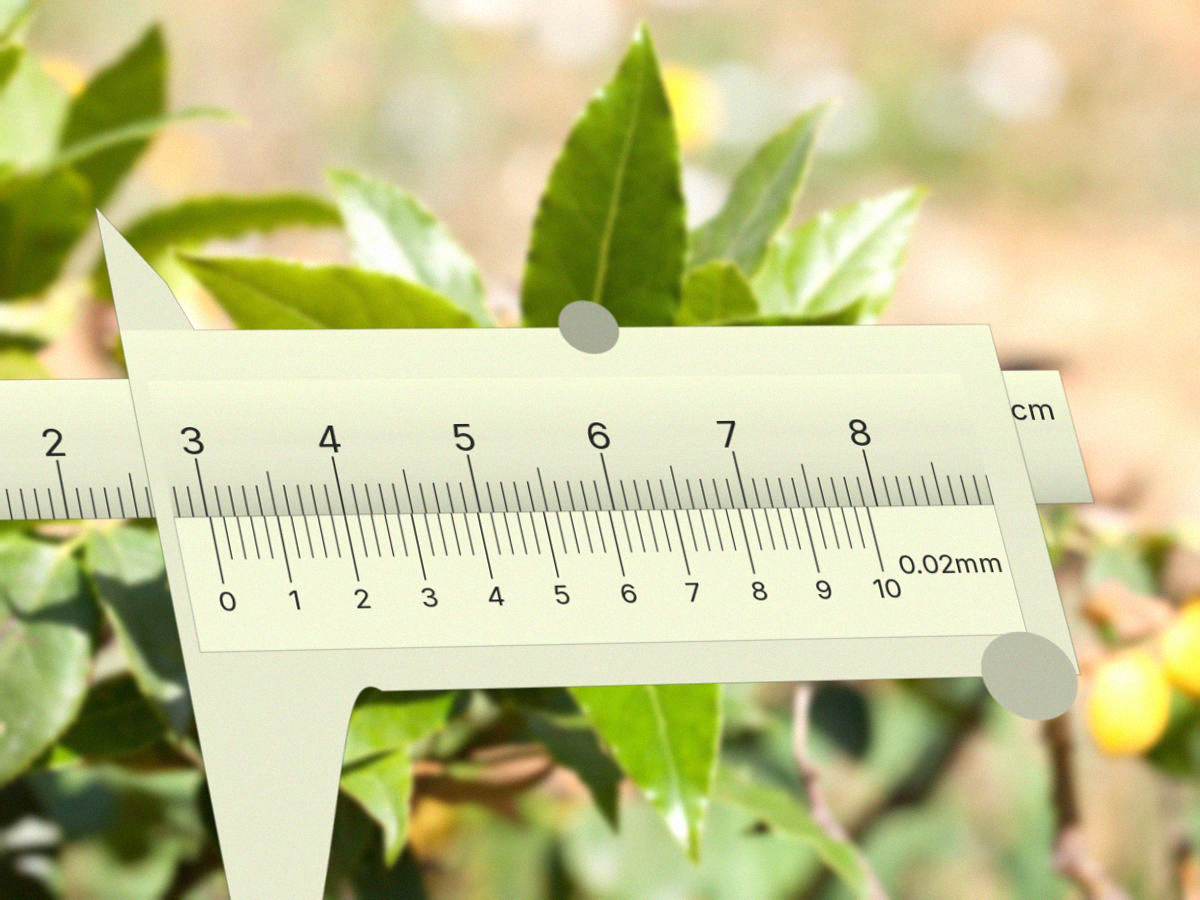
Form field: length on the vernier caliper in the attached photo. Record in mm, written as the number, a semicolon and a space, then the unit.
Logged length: 30.2; mm
